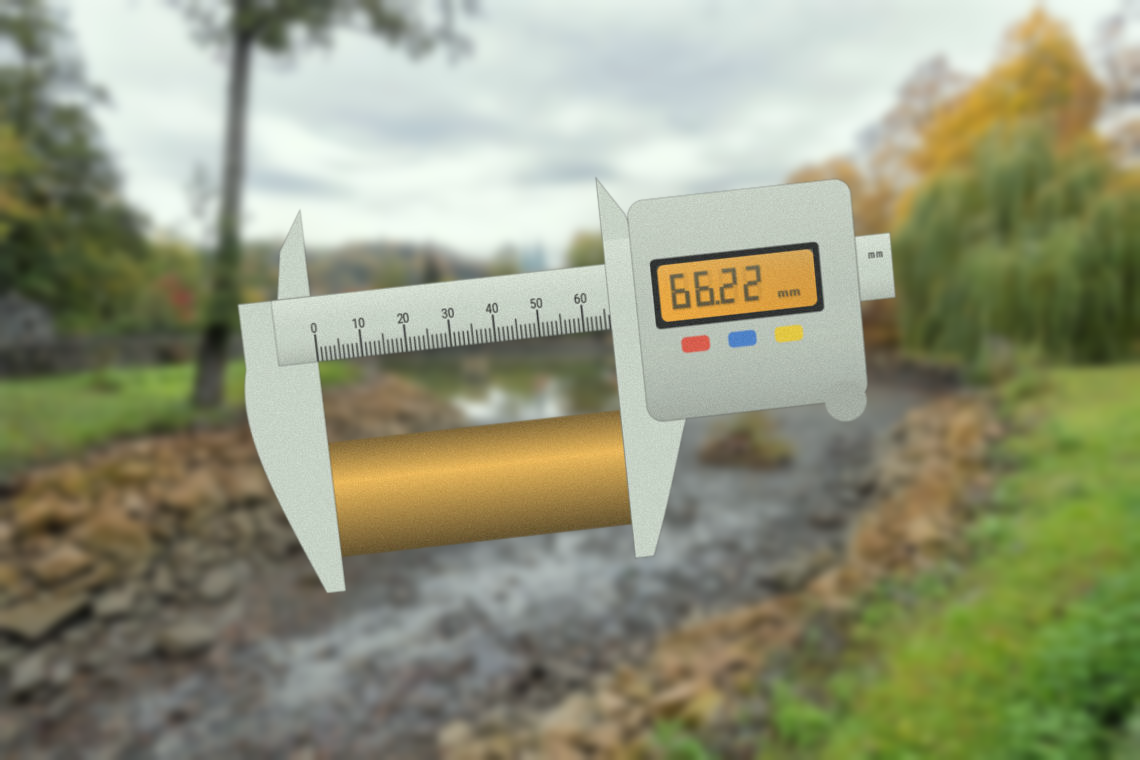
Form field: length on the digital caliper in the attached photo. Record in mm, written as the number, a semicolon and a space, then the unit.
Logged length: 66.22; mm
